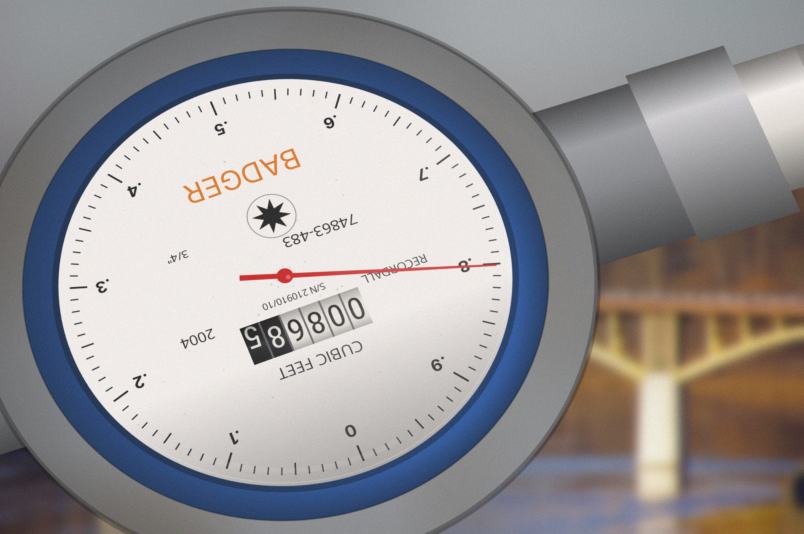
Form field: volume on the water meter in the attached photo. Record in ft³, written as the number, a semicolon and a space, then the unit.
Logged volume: 8684.80; ft³
